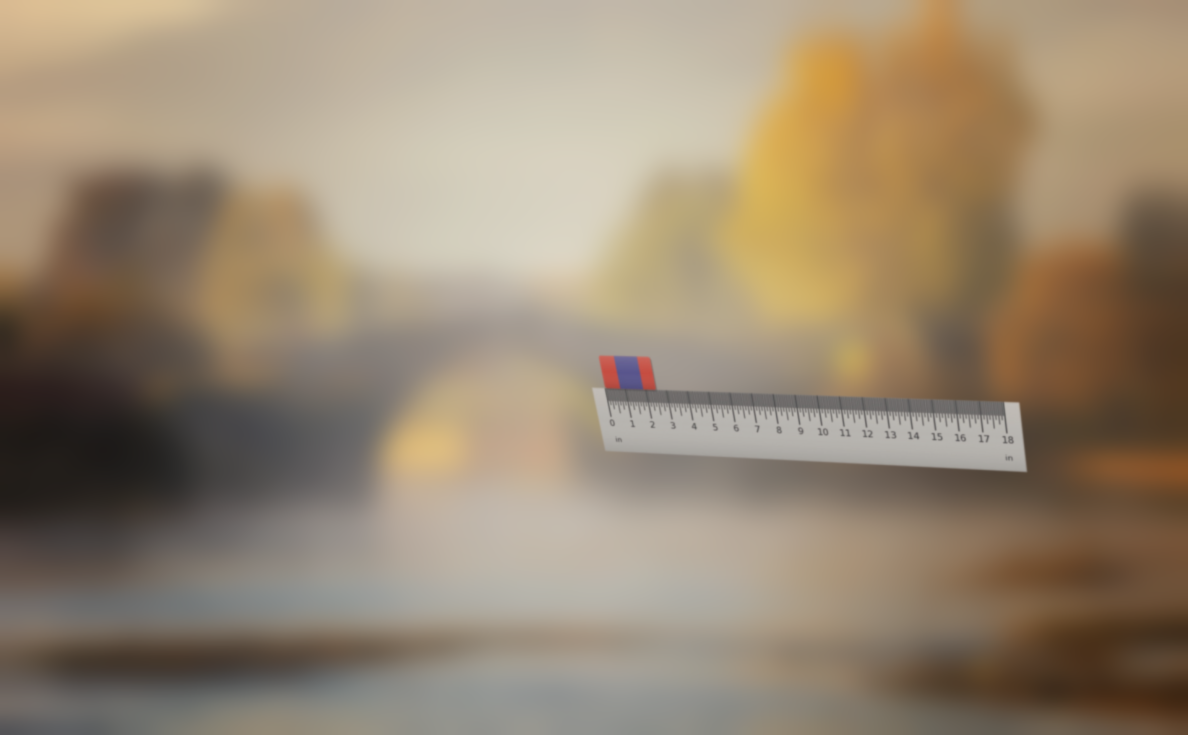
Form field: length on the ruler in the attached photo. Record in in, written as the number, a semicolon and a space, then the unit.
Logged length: 2.5; in
